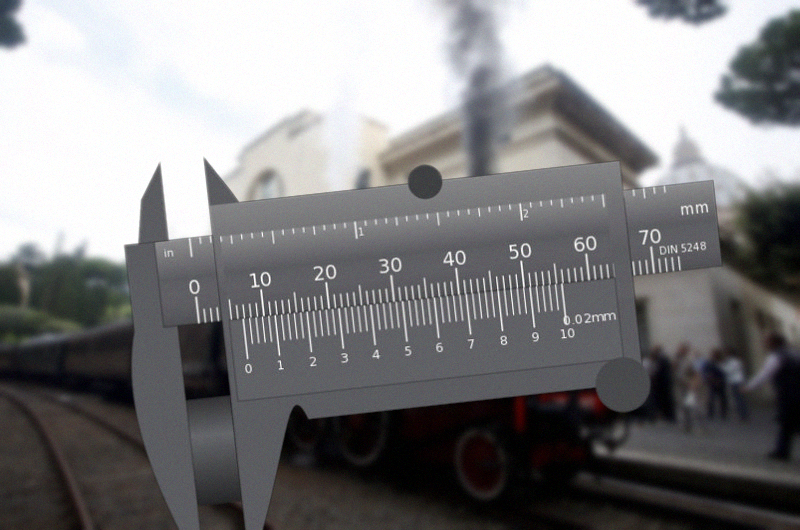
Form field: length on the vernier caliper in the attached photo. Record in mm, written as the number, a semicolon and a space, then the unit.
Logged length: 6.8; mm
